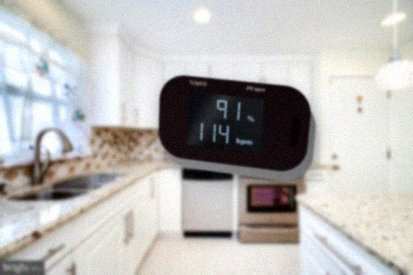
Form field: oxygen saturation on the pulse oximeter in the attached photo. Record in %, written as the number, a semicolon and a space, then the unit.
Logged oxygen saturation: 91; %
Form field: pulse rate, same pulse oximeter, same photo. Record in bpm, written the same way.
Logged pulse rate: 114; bpm
